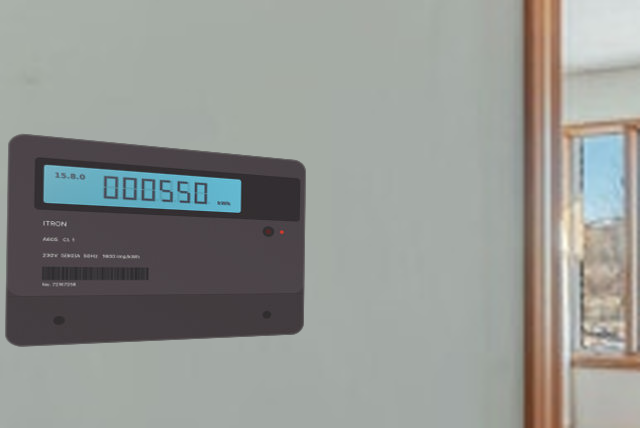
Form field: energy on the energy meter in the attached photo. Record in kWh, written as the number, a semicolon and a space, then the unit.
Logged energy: 550; kWh
